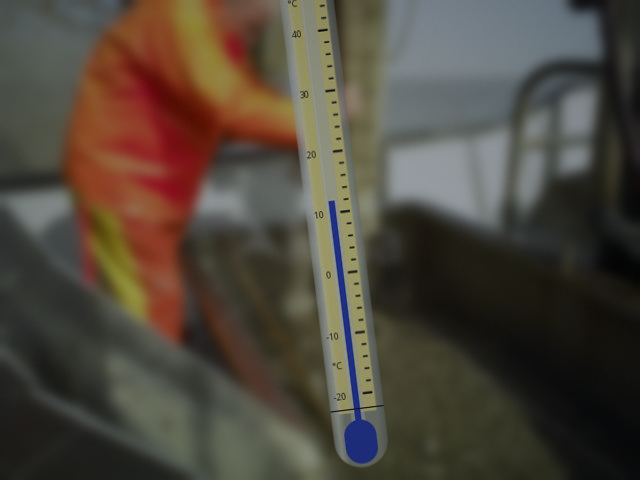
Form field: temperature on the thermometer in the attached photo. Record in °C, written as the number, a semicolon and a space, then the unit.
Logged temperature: 12; °C
